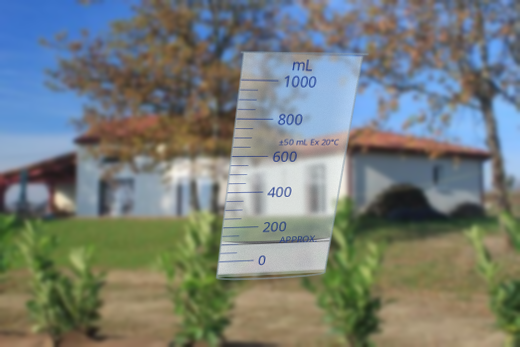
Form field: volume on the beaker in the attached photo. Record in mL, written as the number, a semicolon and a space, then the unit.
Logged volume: 100; mL
